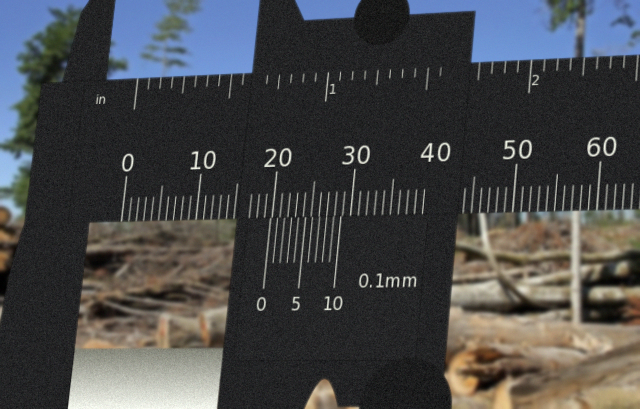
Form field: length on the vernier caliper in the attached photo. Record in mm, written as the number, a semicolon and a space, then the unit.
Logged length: 19.8; mm
